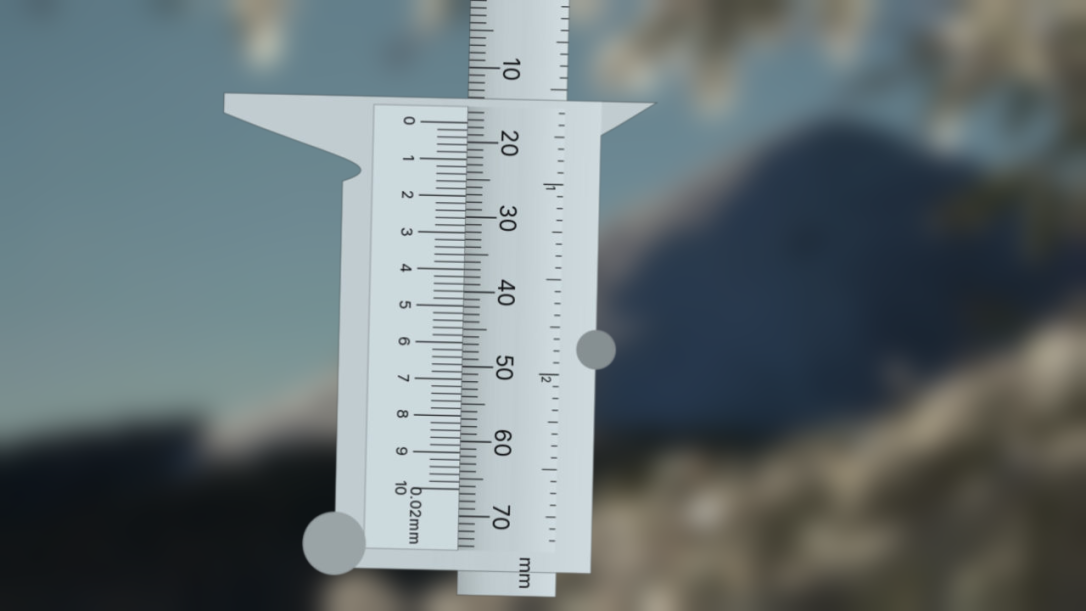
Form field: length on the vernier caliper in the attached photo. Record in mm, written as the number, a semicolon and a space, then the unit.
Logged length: 17.4; mm
